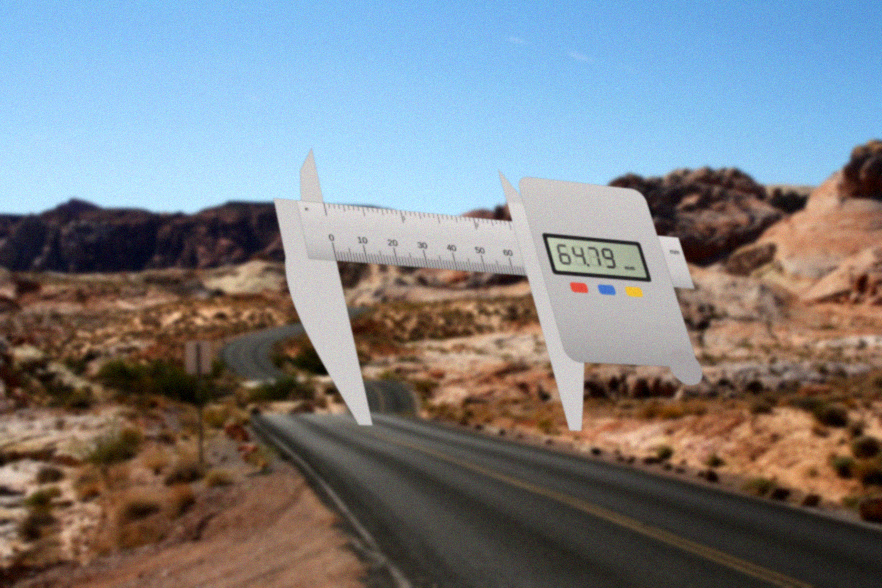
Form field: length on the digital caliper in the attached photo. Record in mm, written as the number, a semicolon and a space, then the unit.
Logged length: 64.79; mm
